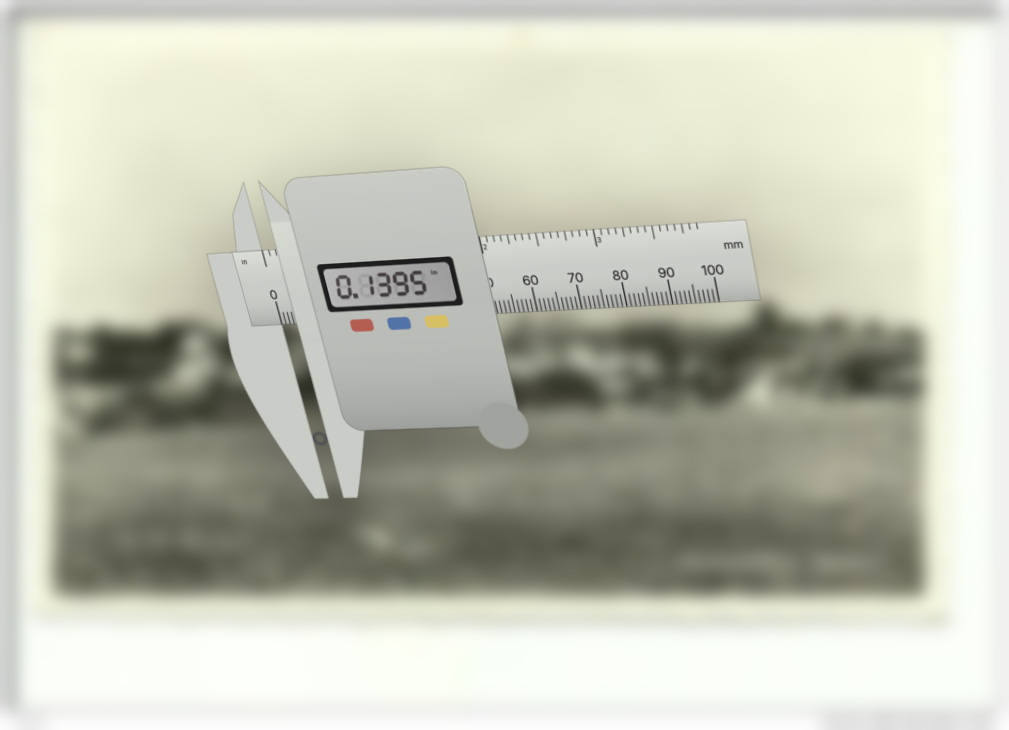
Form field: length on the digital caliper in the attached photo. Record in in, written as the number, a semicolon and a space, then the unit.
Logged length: 0.1395; in
